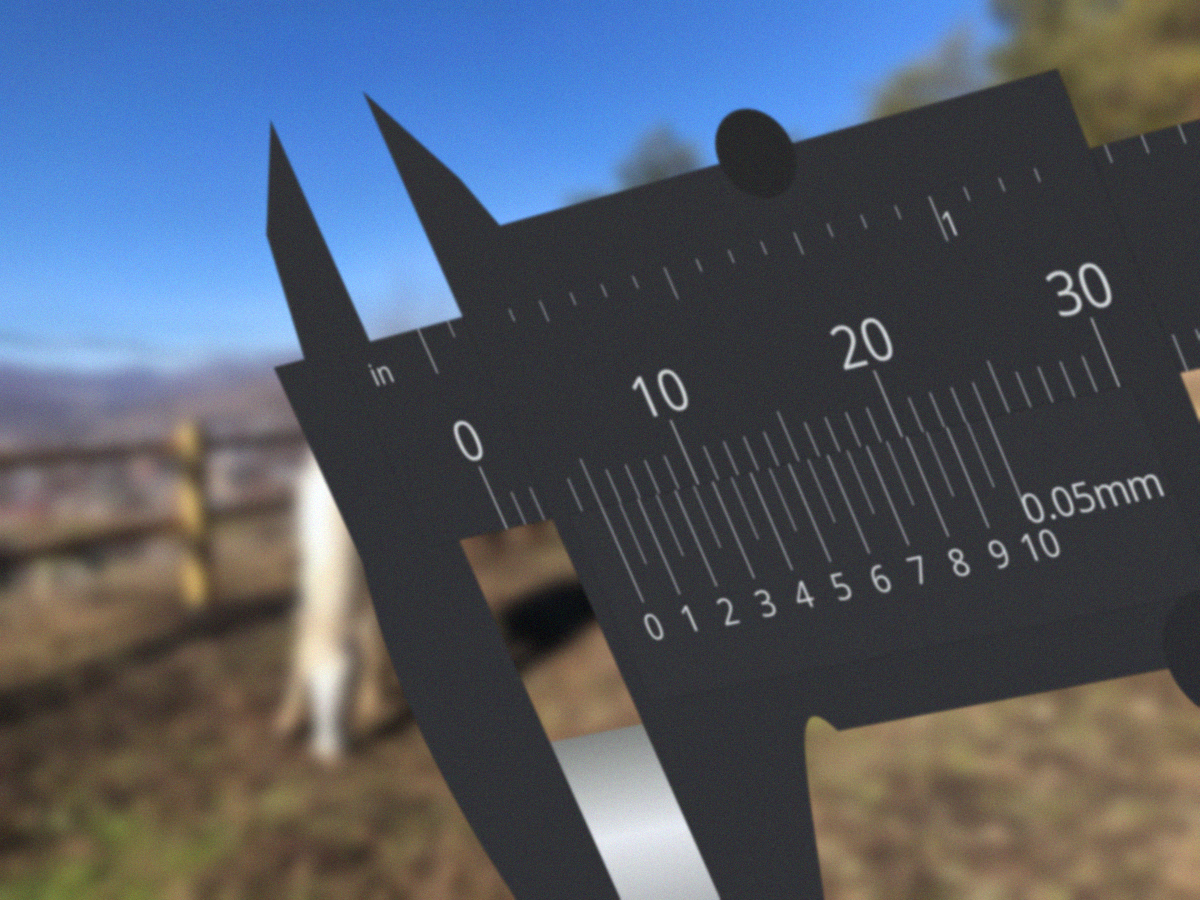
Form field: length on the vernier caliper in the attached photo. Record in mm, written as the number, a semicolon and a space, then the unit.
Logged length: 5.0; mm
